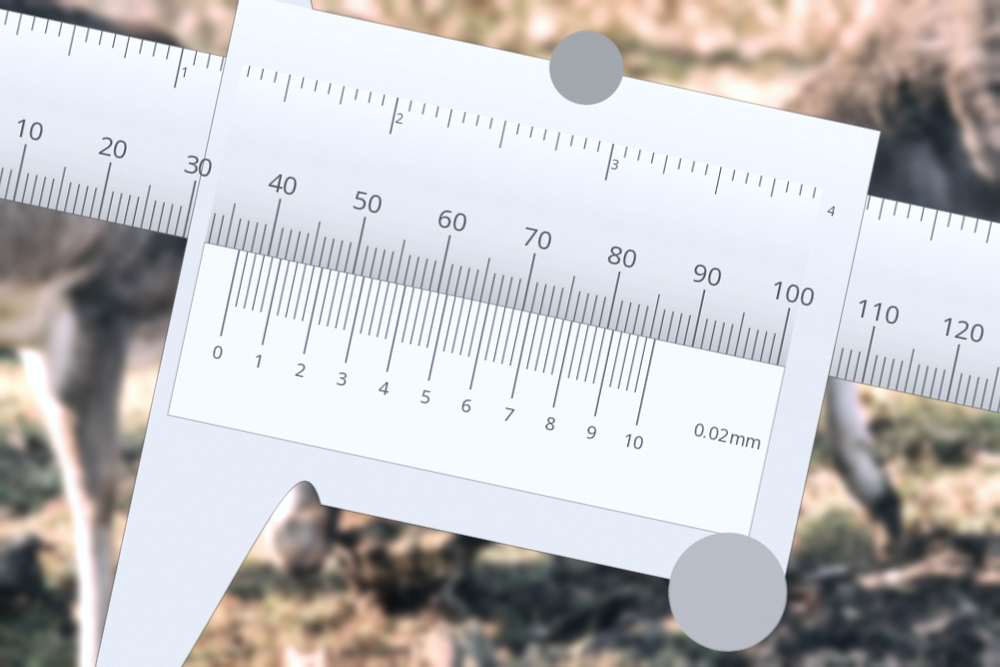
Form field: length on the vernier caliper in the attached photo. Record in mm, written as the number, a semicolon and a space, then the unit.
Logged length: 36.6; mm
